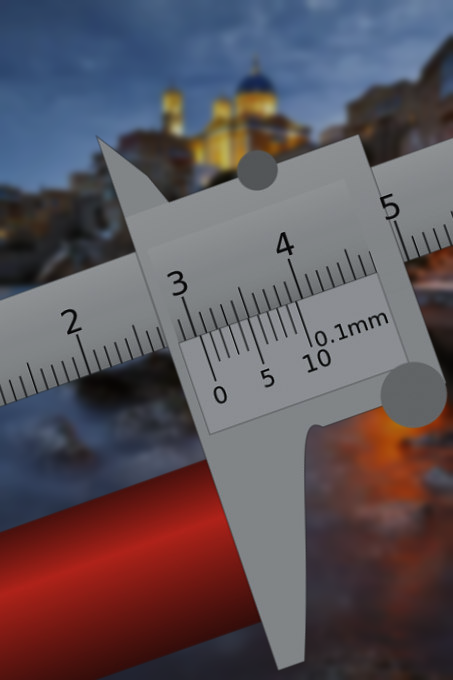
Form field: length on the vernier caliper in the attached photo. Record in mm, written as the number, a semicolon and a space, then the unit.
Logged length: 30.4; mm
